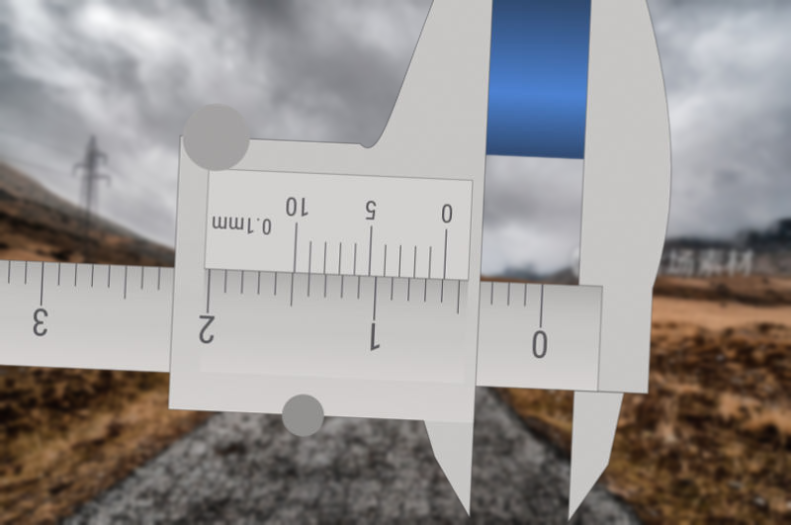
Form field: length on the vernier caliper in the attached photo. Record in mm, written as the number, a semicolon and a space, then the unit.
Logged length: 5.9; mm
